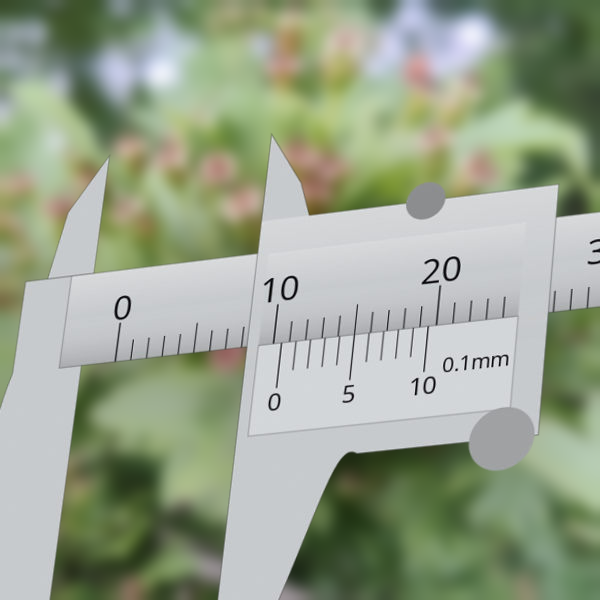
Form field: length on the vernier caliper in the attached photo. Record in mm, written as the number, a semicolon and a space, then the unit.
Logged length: 10.5; mm
